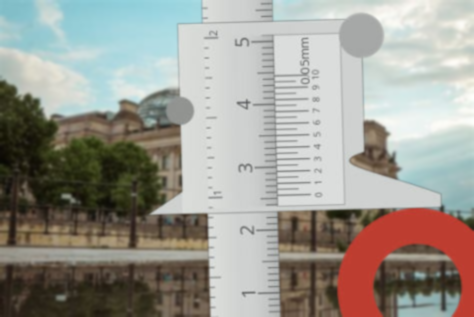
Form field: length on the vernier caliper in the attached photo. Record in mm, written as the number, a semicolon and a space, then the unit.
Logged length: 25.5; mm
